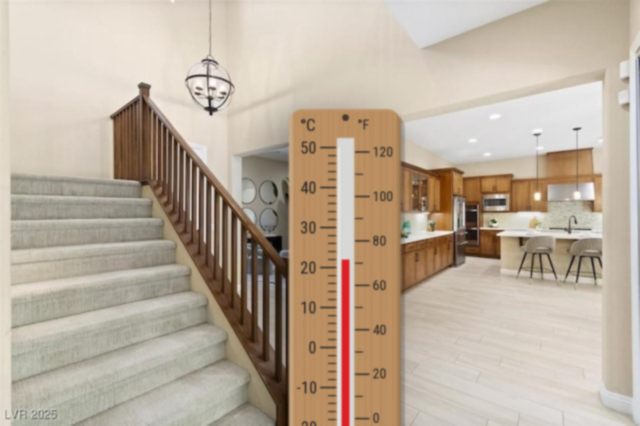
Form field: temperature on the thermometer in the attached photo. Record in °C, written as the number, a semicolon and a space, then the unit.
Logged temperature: 22; °C
